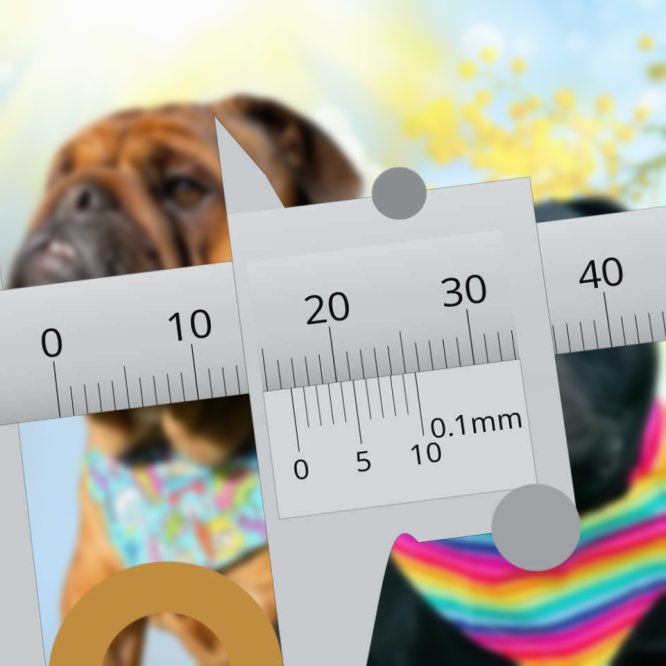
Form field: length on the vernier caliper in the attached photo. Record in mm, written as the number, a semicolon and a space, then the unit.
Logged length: 16.7; mm
